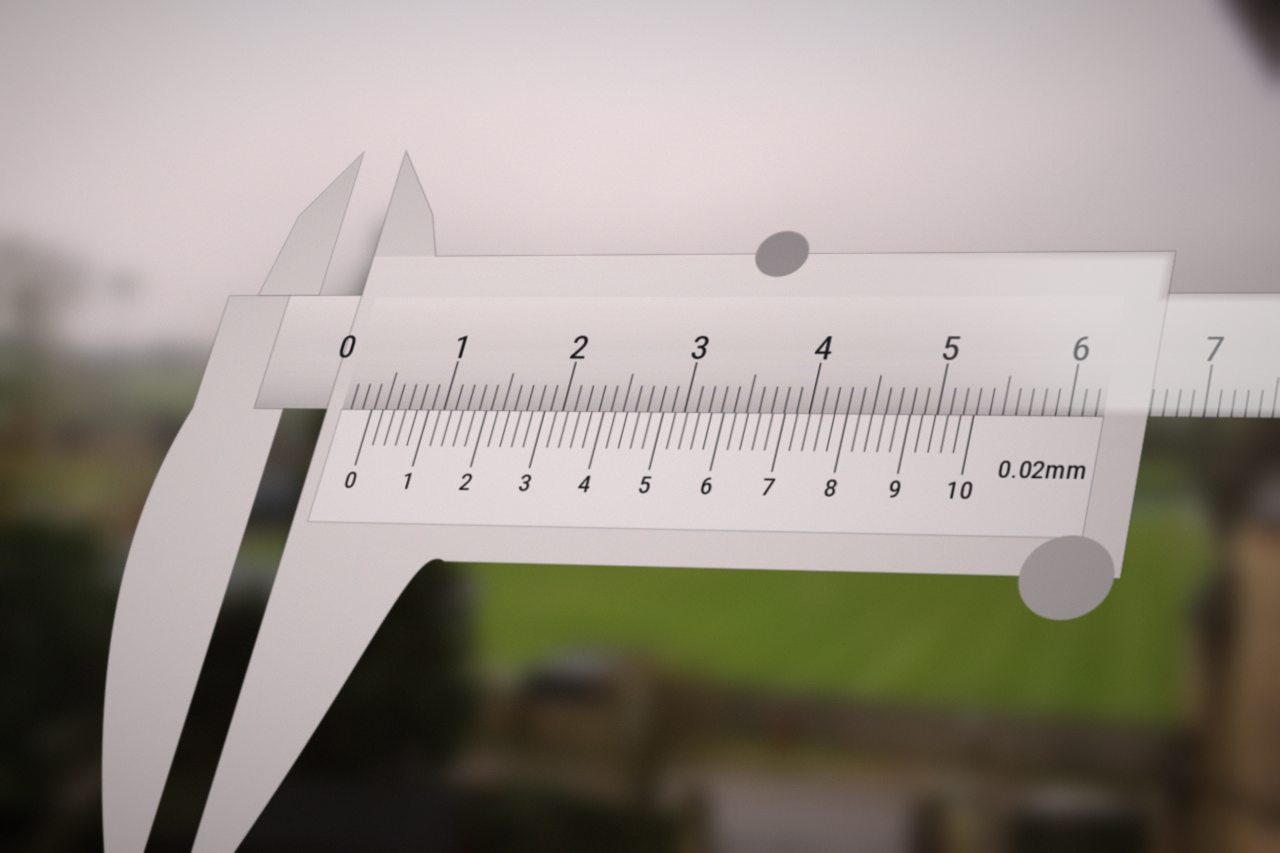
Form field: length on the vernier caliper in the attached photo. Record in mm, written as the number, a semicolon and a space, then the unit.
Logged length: 3.8; mm
